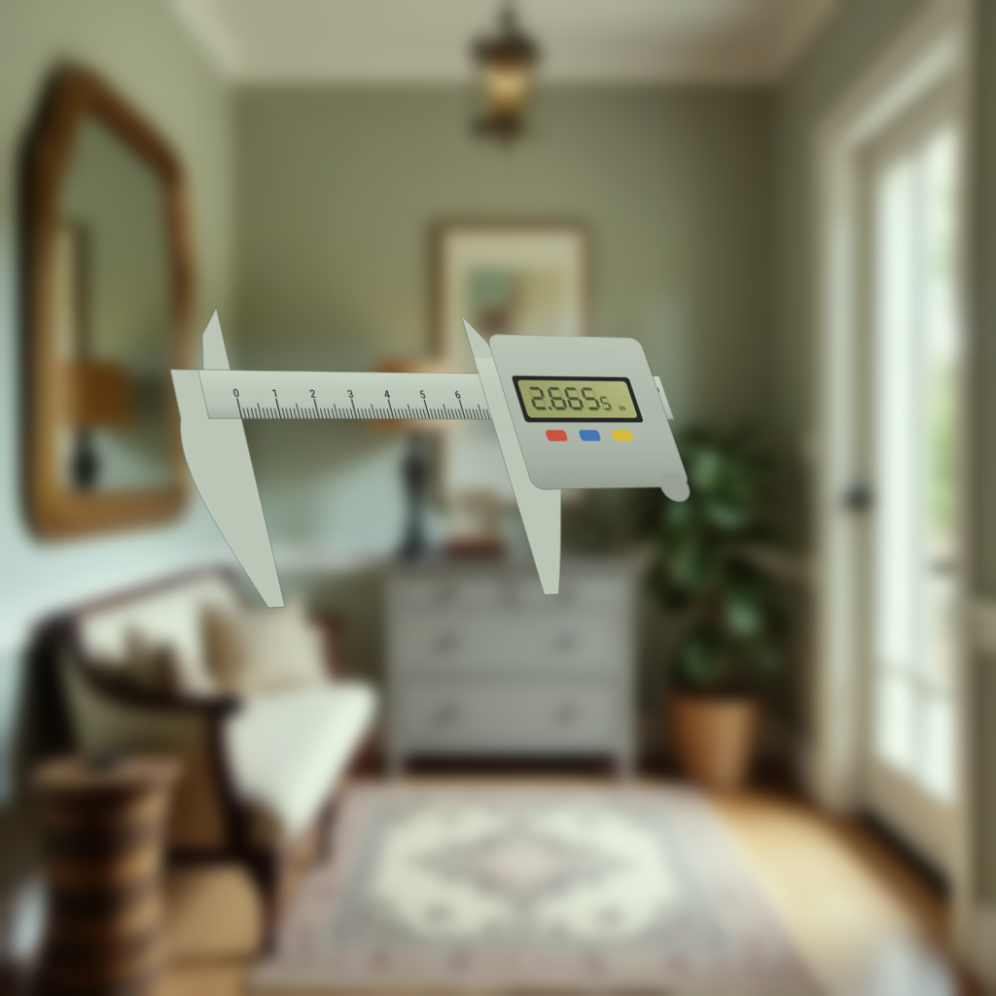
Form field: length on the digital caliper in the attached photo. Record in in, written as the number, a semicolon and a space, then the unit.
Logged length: 2.6655; in
